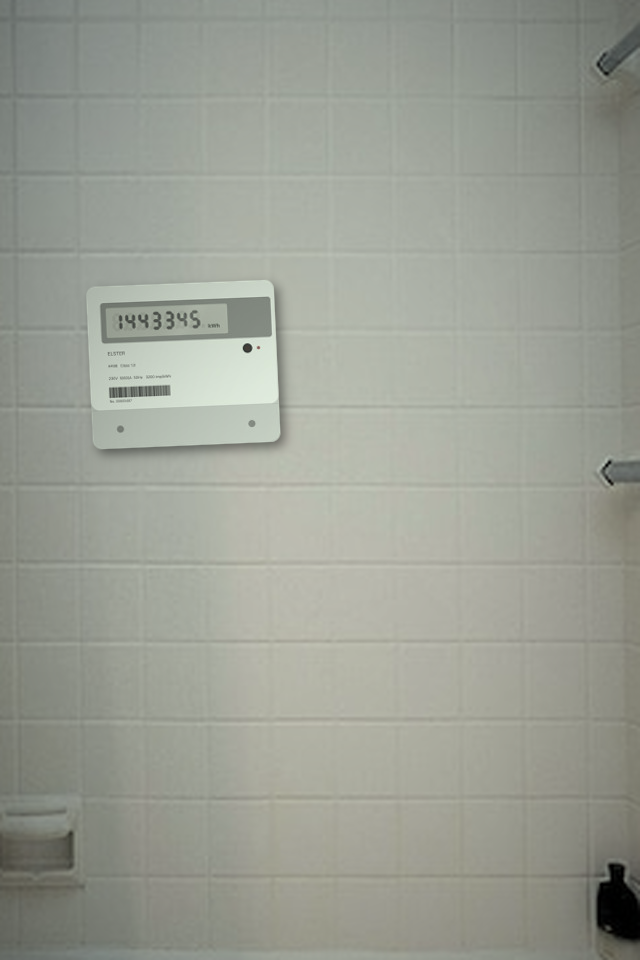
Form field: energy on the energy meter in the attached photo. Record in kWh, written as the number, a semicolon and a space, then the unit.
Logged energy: 1443345; kWh
